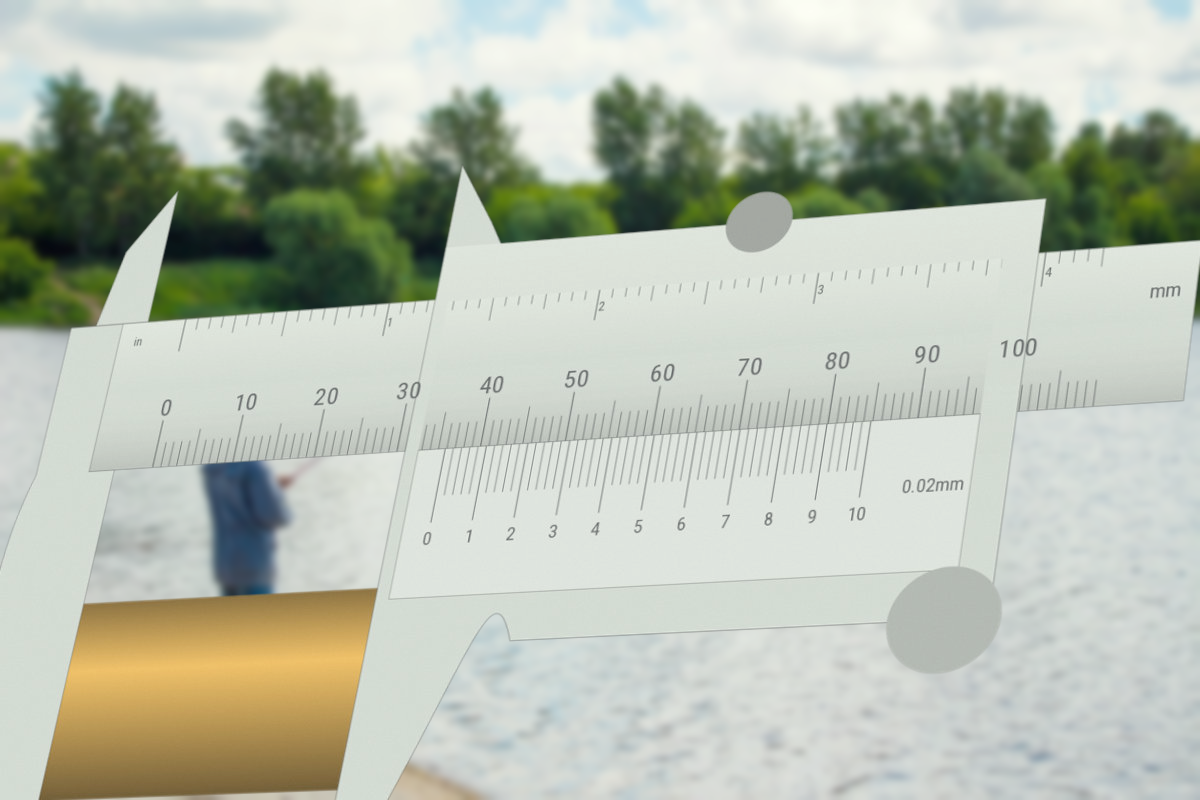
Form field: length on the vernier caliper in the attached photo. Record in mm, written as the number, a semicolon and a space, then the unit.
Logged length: 35.8; mm
